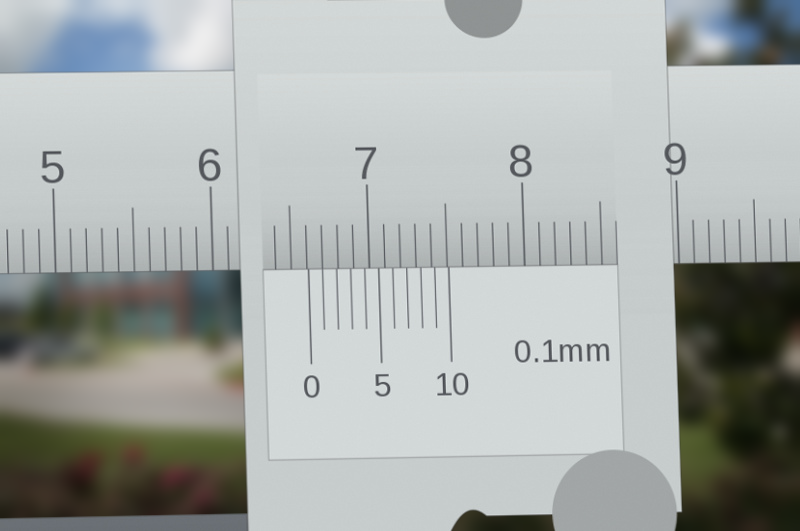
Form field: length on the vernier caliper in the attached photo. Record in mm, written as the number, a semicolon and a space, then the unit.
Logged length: 66.1; mm
